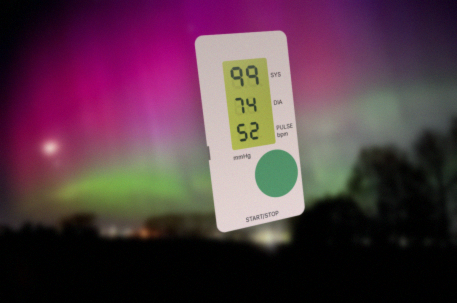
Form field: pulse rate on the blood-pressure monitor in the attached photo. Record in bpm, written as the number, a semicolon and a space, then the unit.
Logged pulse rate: 52; bpm
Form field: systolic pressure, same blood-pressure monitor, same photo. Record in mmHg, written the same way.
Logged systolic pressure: 99; mmHg
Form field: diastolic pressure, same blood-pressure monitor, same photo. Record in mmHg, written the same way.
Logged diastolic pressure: 74; mmHg
